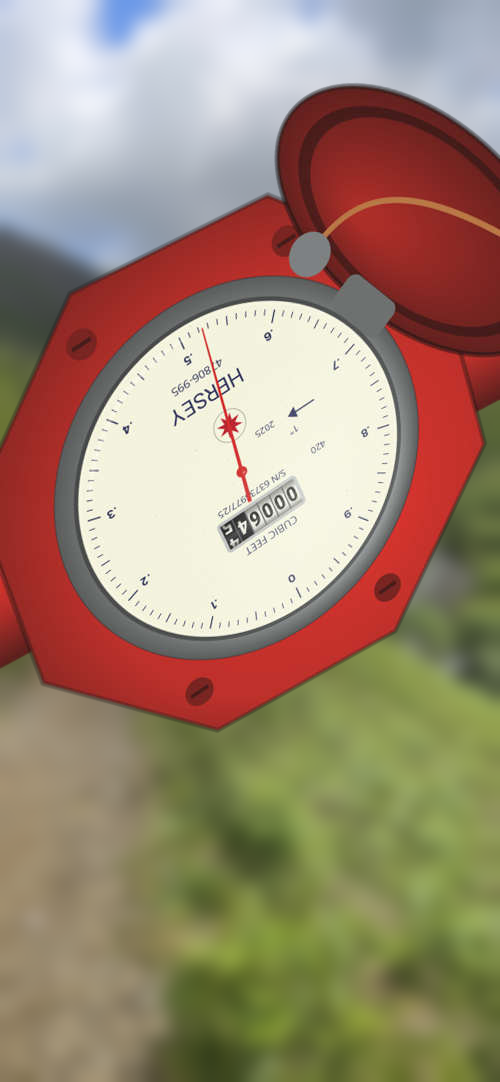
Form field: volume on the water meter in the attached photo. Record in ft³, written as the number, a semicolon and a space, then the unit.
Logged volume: 644.52; ft³
